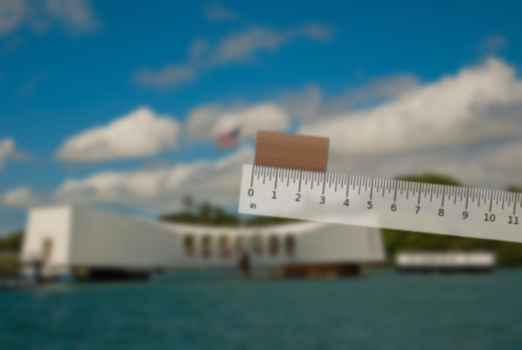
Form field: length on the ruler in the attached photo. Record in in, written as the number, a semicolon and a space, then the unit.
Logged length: 3; in
